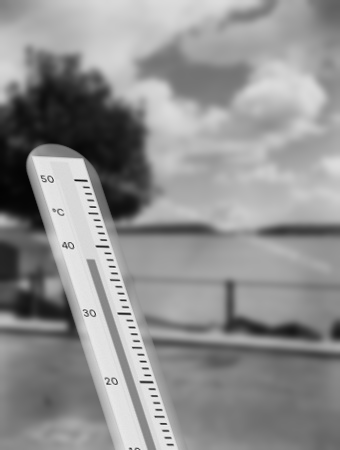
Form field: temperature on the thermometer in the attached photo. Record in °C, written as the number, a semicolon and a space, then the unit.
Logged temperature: 38; °C
